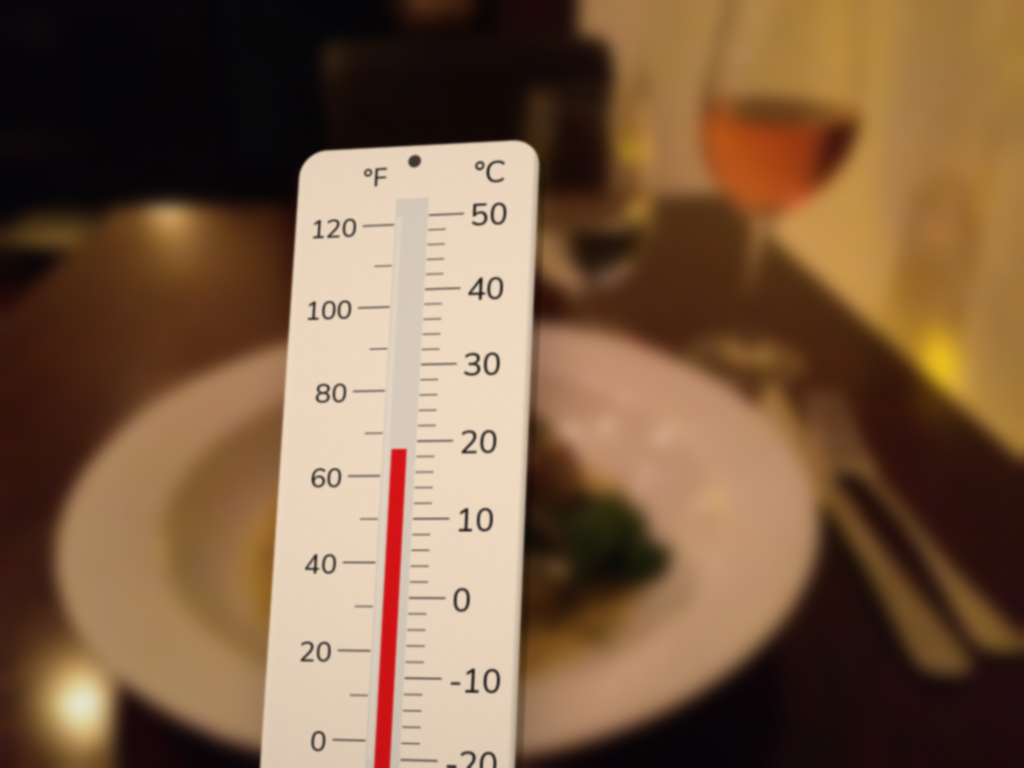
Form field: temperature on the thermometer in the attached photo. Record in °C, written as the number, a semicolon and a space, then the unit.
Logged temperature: 19; °C
